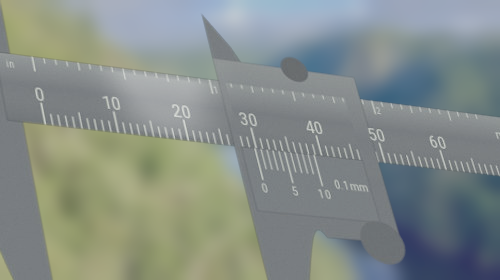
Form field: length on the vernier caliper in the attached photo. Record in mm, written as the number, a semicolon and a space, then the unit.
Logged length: 29.8; mm
